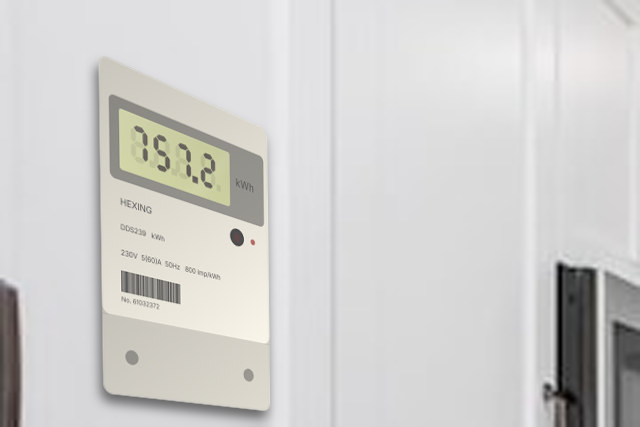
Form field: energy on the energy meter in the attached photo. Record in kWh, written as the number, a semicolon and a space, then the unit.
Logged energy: 757.2; kWh
